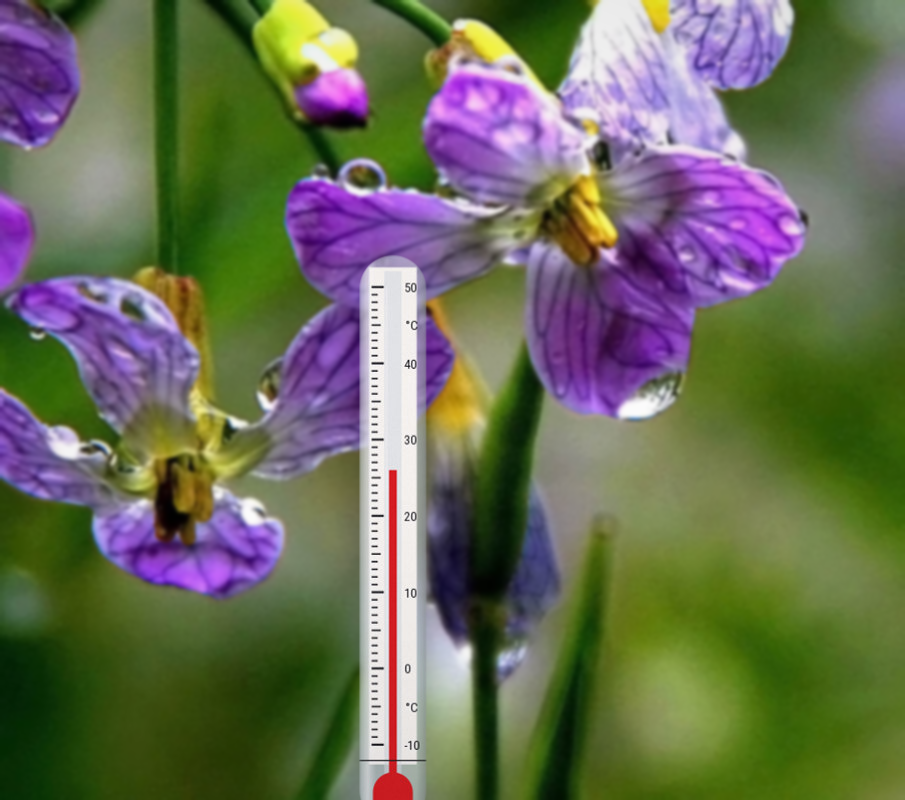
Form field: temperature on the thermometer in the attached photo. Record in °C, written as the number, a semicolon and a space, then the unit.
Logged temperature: 26; °C
